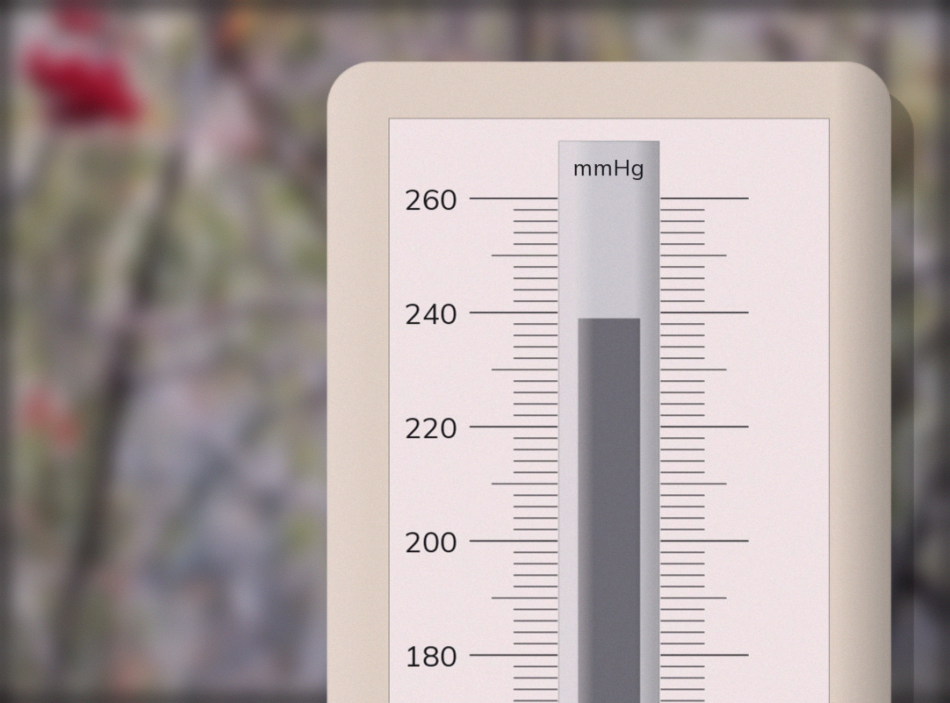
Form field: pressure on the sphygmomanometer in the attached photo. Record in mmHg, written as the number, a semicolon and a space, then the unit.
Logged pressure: 239; mmHg
